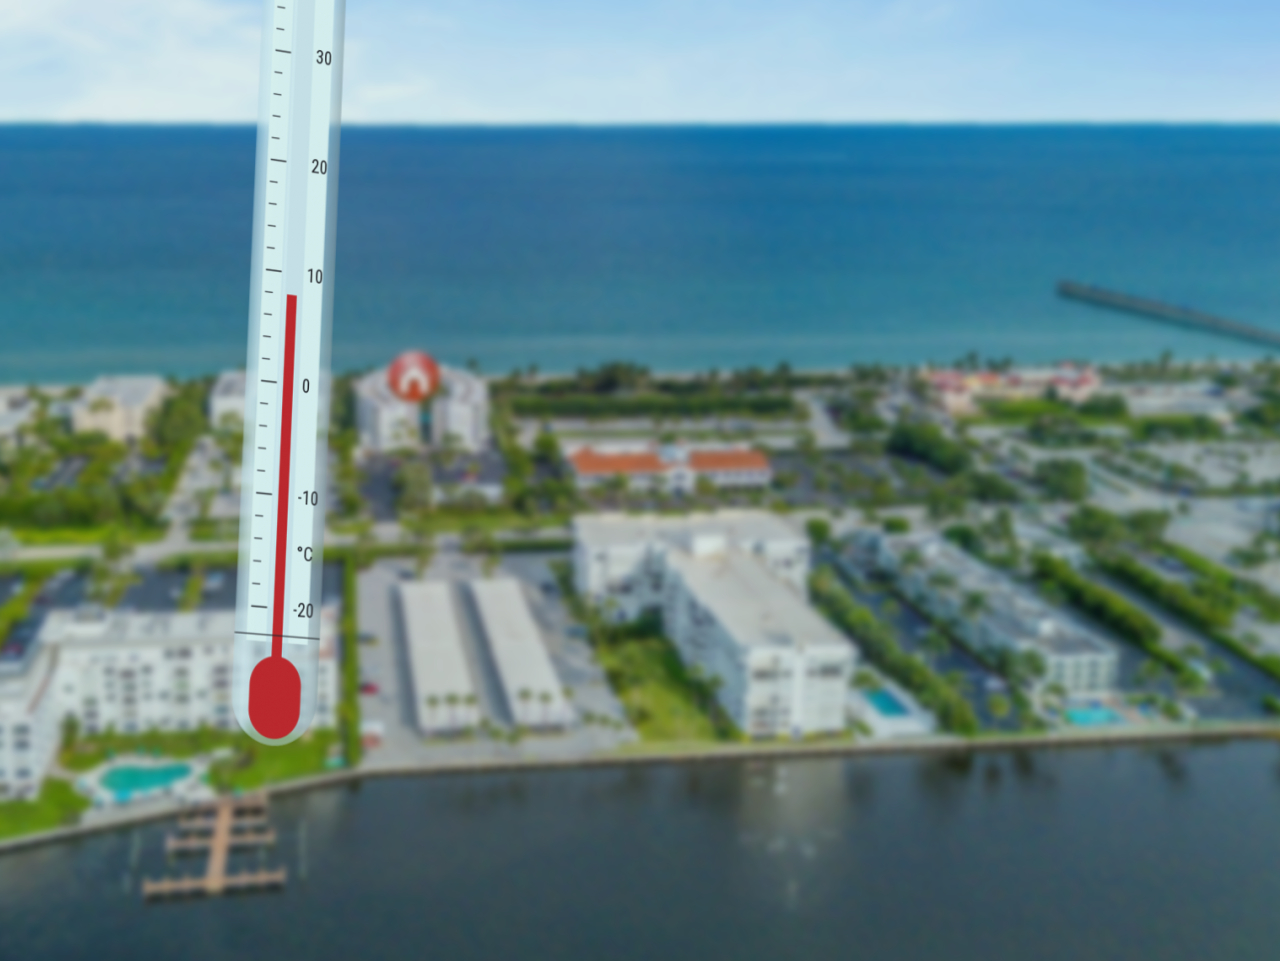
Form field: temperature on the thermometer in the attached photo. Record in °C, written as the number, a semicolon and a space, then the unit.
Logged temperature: 8; °C
